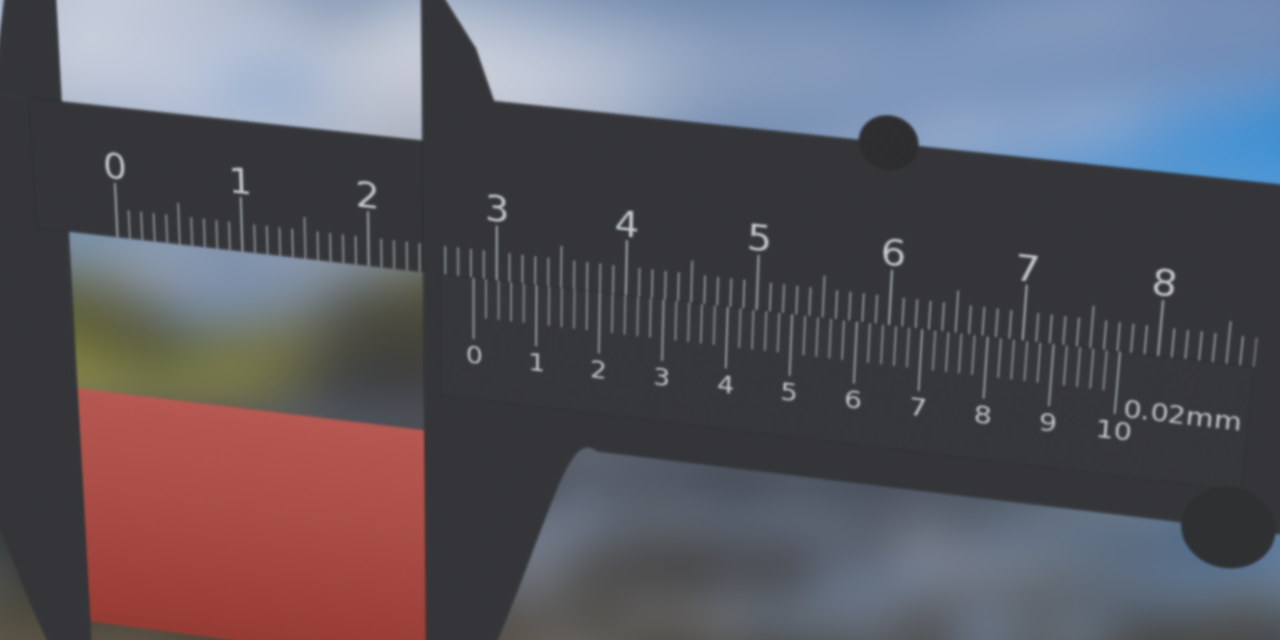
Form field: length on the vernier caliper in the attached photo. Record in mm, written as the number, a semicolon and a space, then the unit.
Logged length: 28.2; mm
